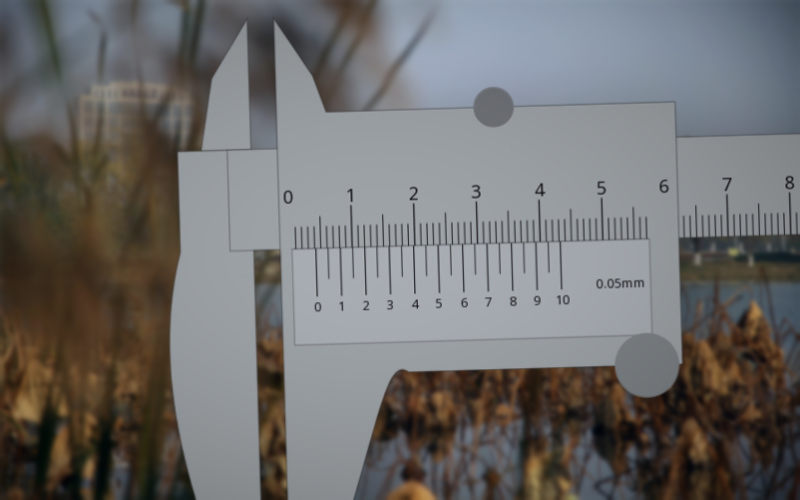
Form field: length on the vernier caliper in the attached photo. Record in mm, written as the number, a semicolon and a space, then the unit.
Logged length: 4.2; mm
